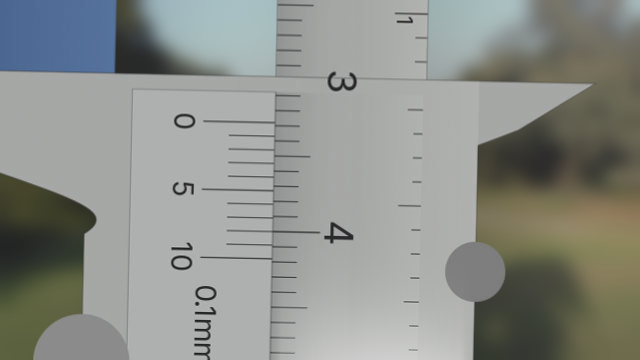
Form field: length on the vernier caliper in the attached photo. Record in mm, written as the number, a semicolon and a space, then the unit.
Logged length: 32.8; mm
